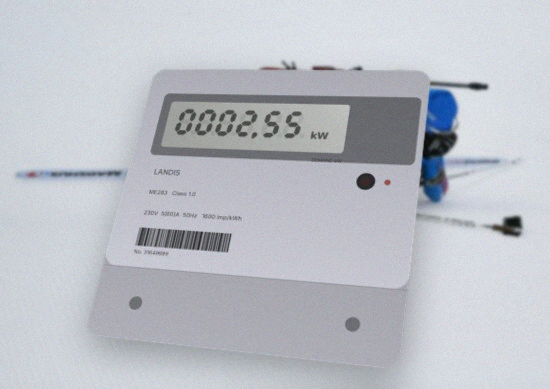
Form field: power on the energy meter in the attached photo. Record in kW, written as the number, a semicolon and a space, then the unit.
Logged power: 2.55; kW
